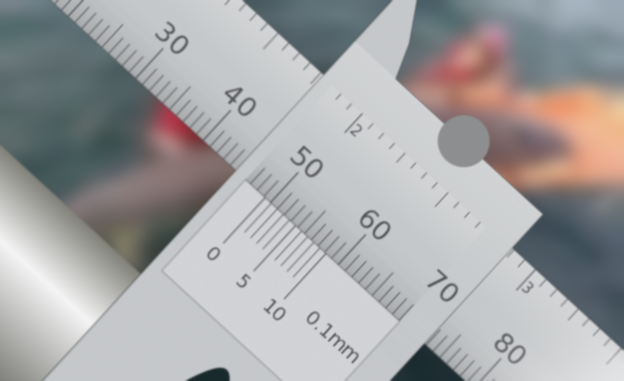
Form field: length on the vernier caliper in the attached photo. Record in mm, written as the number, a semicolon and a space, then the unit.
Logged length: 49.2; mm
